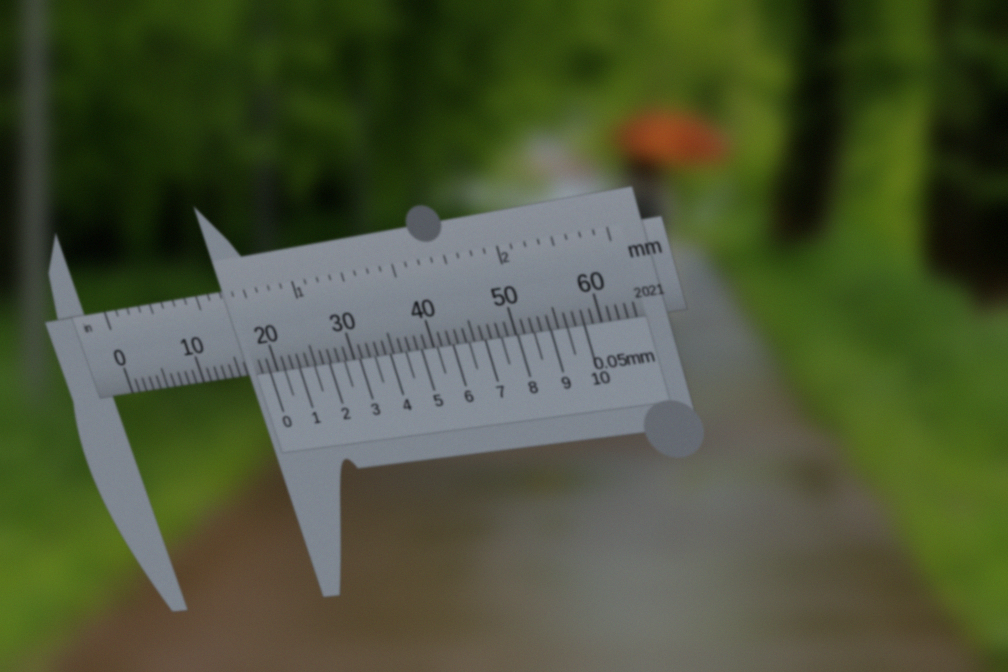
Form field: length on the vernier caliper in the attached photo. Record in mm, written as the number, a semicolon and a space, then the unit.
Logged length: 19.0; mm
